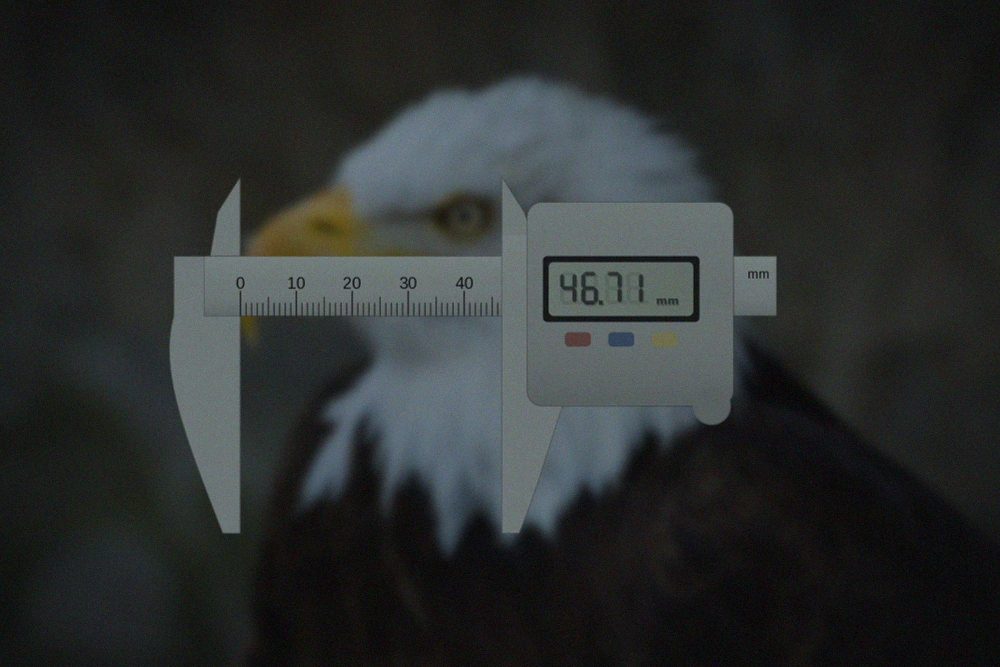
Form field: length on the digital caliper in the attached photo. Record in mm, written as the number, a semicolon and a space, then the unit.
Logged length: 46.71; mm
